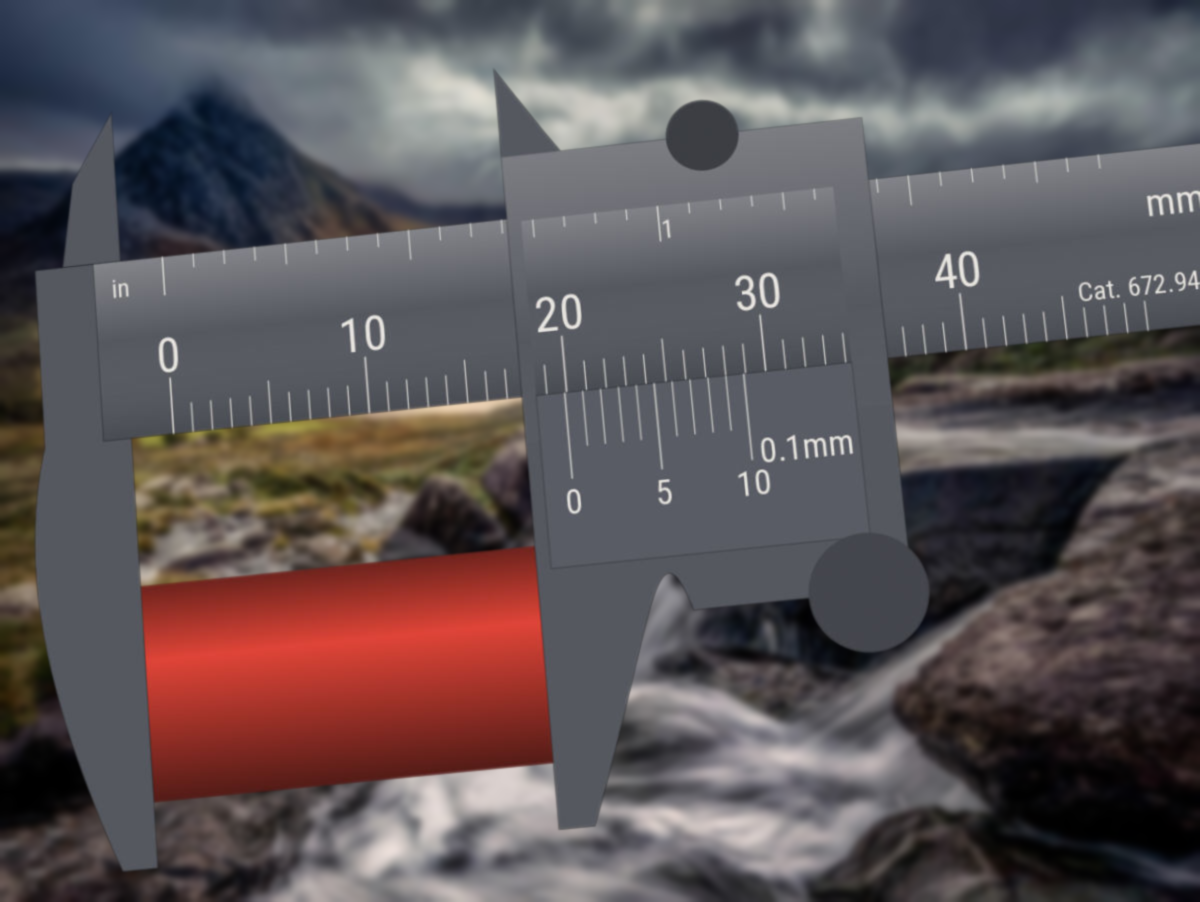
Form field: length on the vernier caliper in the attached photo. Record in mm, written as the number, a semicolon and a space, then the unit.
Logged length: 19.9; mm
